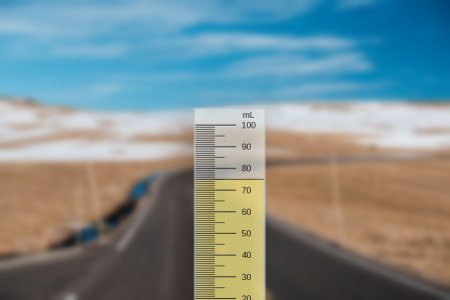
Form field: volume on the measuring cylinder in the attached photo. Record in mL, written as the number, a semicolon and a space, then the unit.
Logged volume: 75; mL
